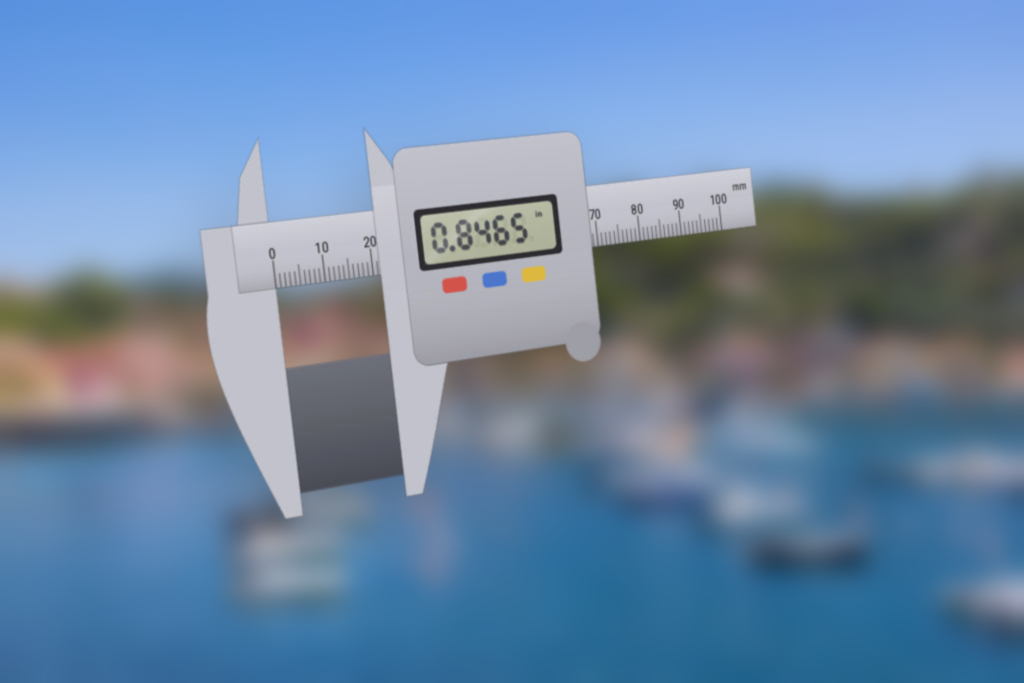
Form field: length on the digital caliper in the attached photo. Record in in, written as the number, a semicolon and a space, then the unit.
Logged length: 0.8465; in
